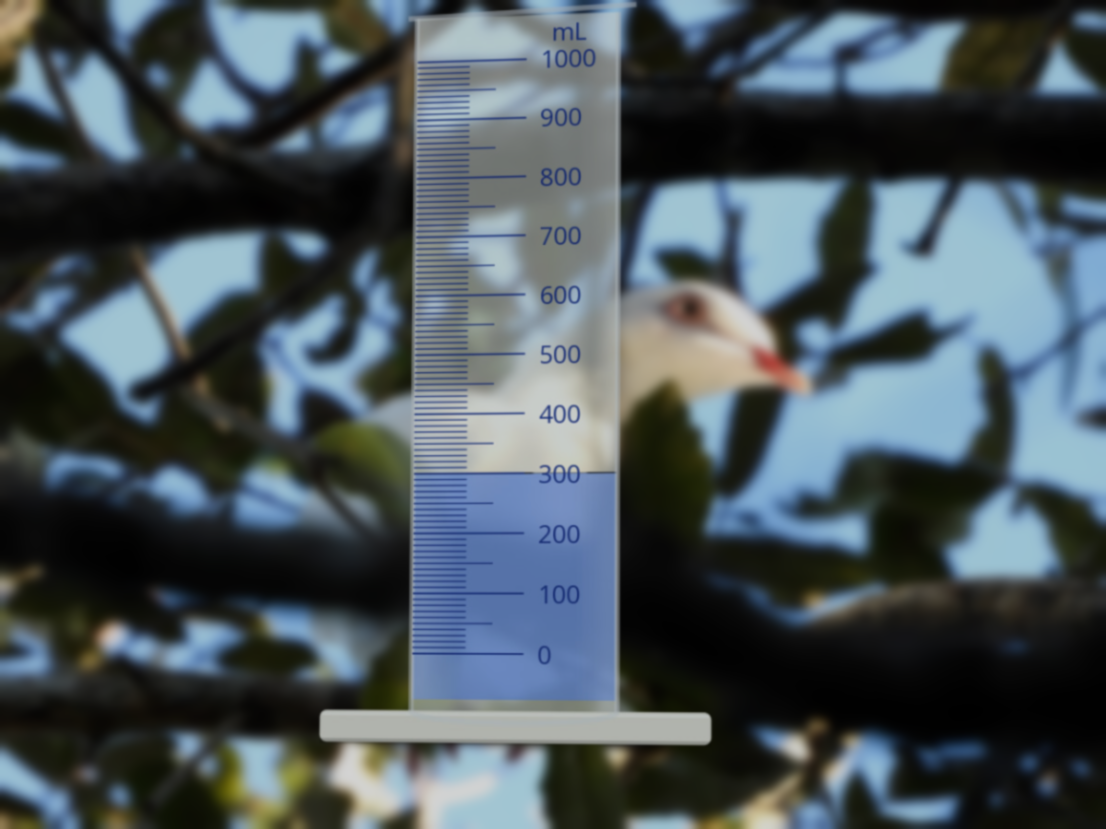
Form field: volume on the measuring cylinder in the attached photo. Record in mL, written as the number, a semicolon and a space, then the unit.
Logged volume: 300; mL
